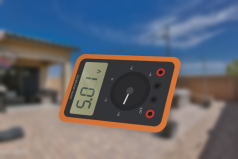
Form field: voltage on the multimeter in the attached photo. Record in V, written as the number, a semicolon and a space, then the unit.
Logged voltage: 5.01; V
